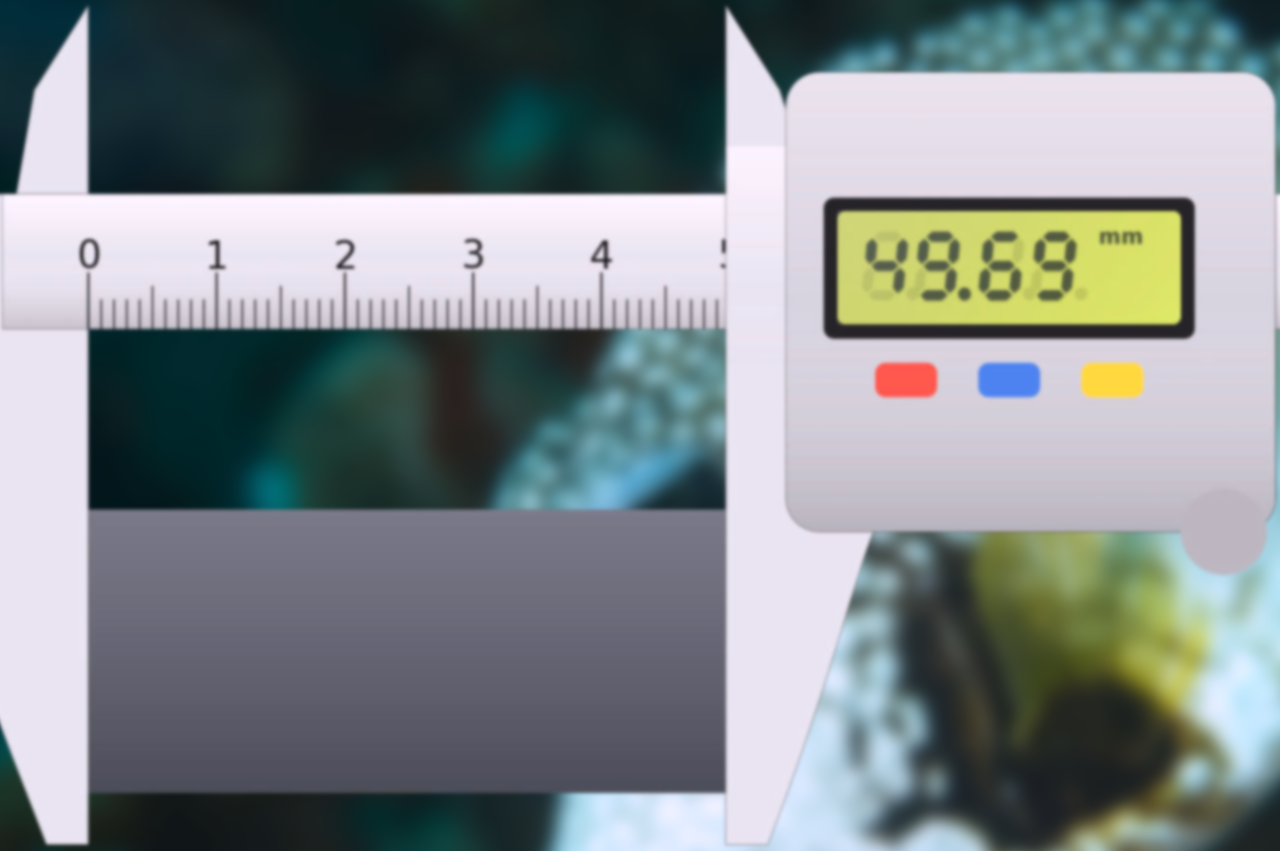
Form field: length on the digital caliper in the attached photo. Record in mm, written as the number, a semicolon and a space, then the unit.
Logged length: 49.69; mm
